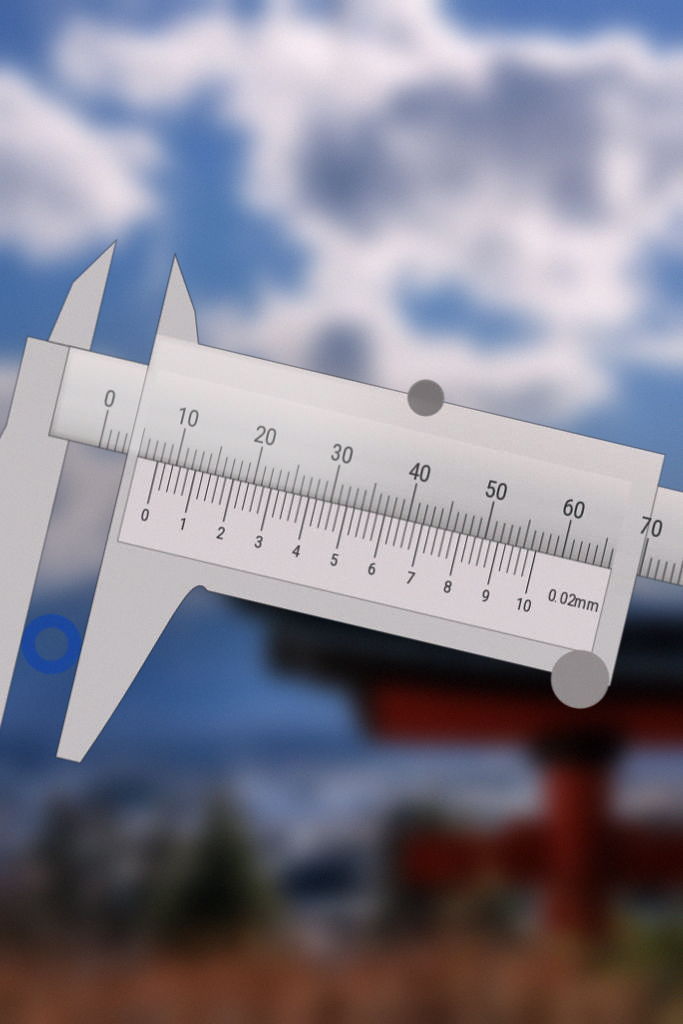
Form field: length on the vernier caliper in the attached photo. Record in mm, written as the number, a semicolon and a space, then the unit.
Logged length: 7.6; mm
